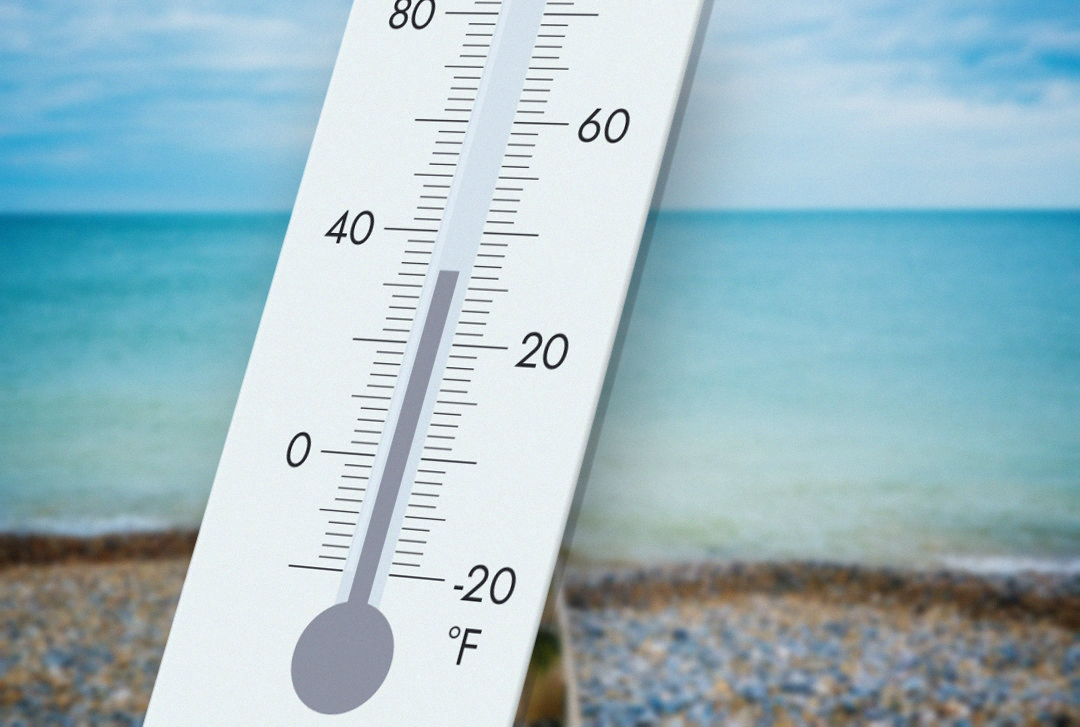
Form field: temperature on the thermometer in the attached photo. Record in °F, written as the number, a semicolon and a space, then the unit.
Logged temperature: 33; °F
